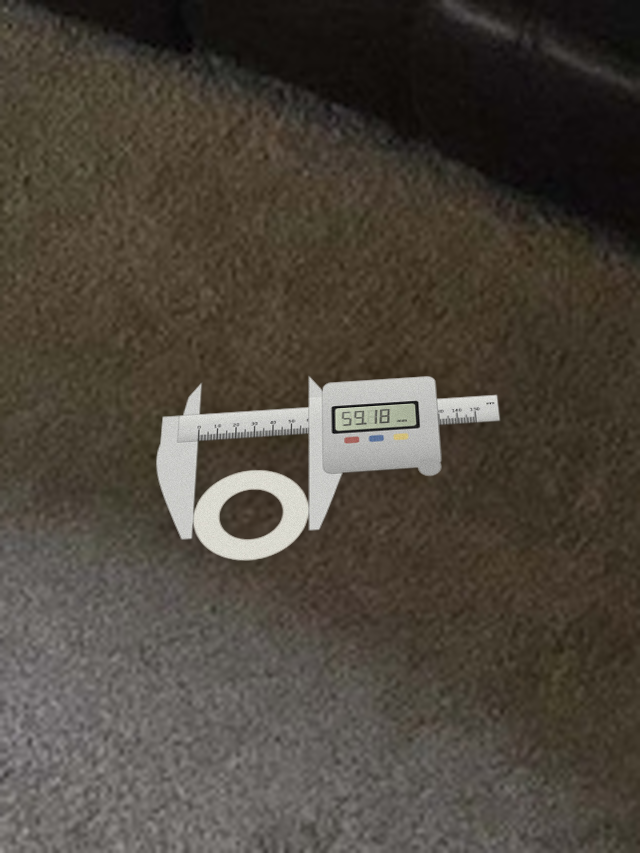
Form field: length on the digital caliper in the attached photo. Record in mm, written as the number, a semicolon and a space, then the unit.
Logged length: 59.18; mm
